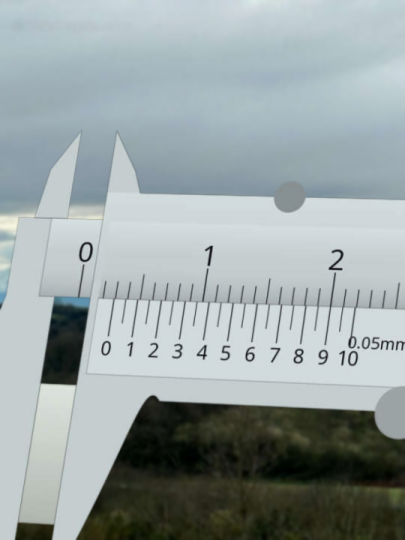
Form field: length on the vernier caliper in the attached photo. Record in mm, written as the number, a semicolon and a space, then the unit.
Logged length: 2.9; mm
